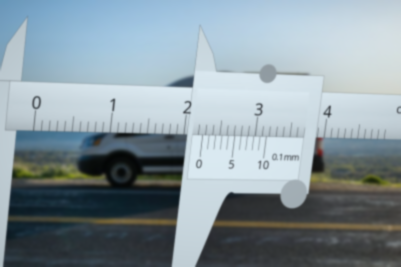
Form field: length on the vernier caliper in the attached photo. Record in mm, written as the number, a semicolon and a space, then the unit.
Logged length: 22.6; mm
